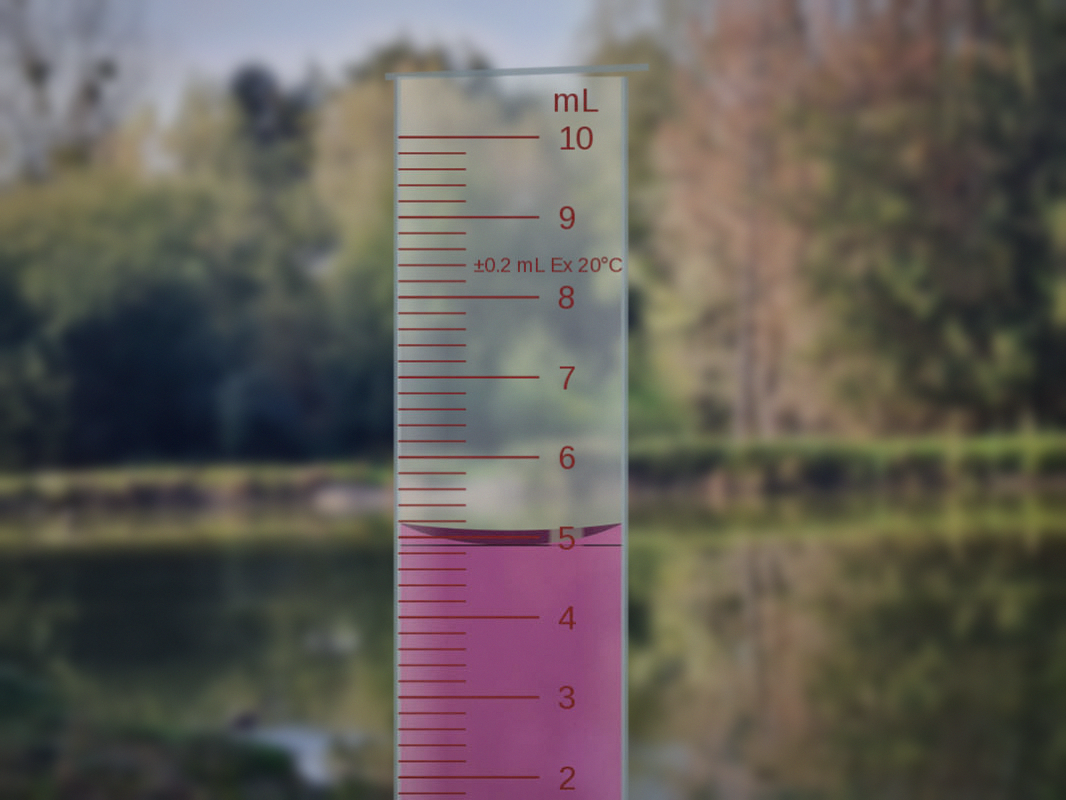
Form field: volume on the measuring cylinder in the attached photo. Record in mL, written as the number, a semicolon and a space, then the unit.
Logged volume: 4.9; mL
